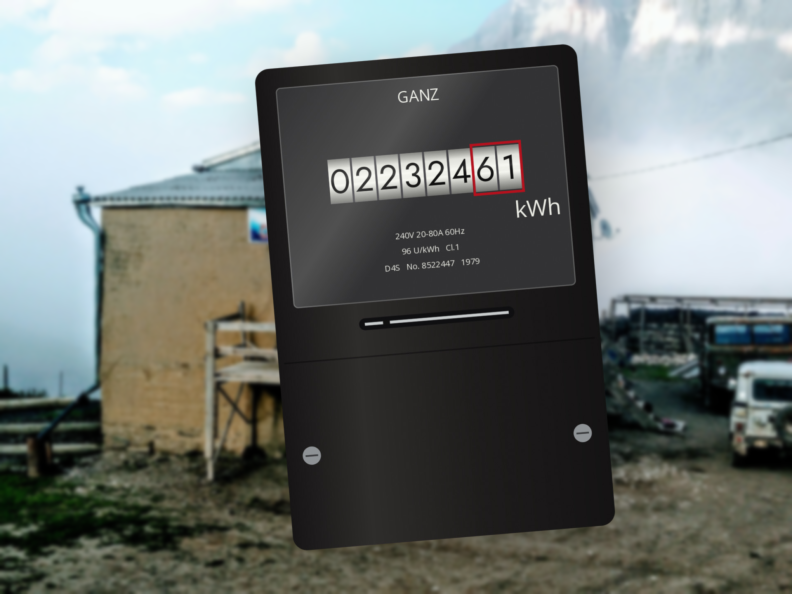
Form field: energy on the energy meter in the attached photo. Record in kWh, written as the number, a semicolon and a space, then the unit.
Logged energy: 22324.61; kWh
